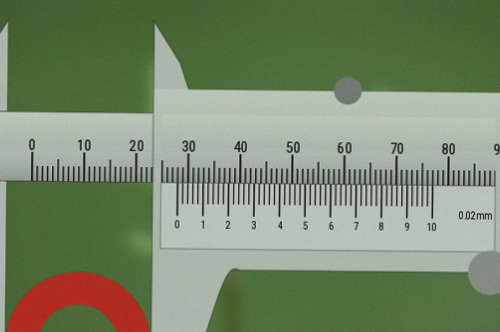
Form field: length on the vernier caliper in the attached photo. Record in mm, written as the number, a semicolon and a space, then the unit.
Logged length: 28.0; mm
